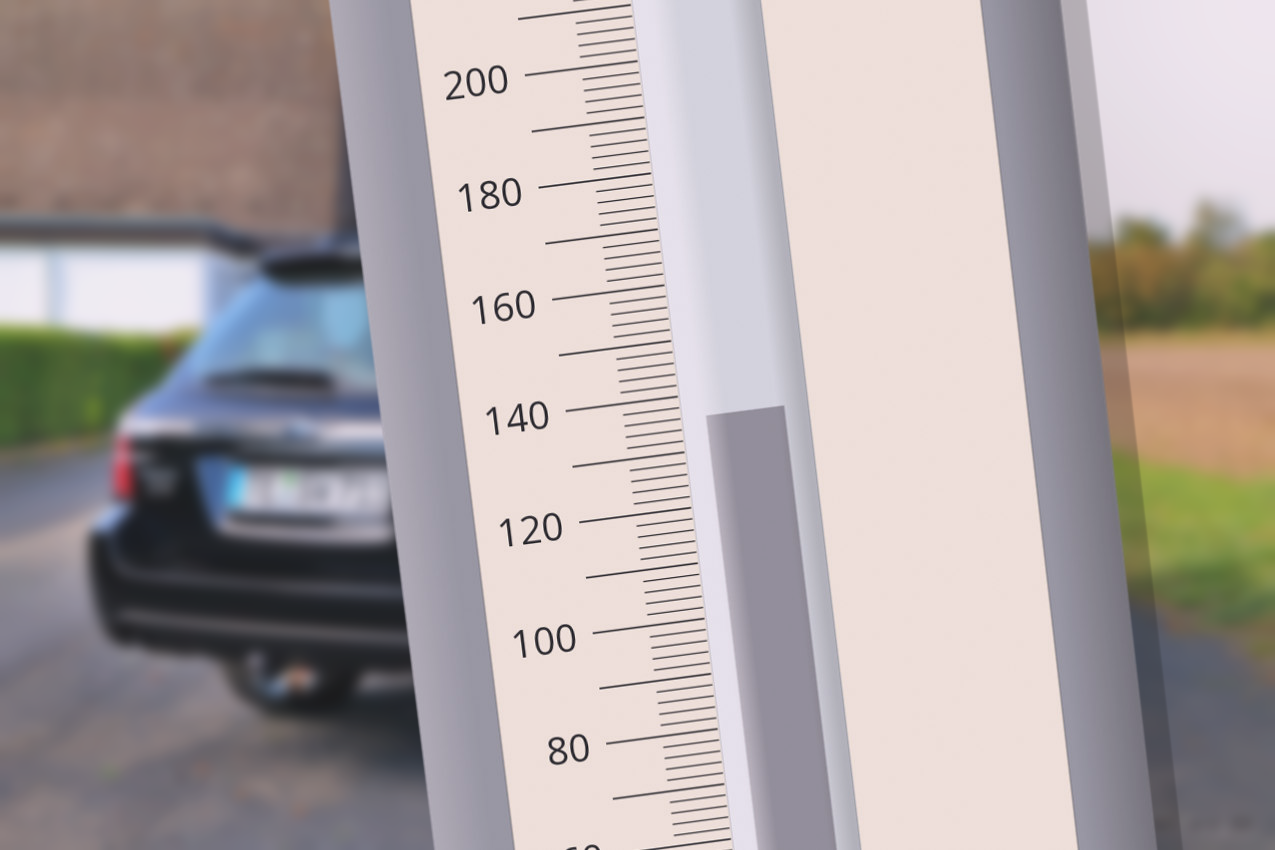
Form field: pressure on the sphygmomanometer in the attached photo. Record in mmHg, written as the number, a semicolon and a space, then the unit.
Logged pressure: 136; mmHg
